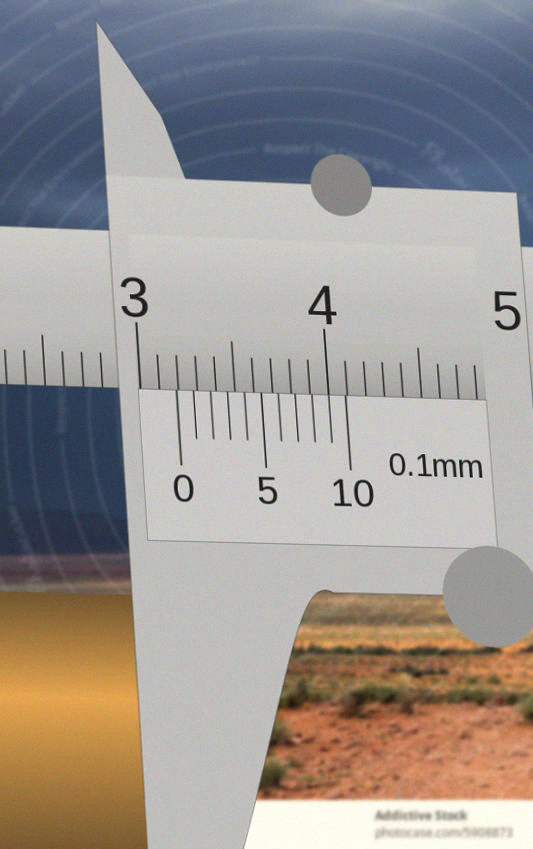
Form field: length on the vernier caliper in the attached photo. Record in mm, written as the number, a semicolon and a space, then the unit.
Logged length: 31.9; mm
